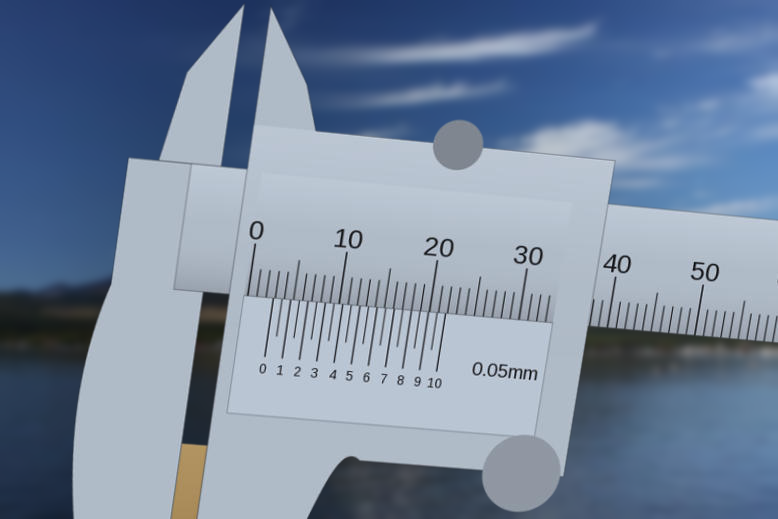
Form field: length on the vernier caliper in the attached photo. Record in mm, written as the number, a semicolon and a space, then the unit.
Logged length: 2.8; mm
